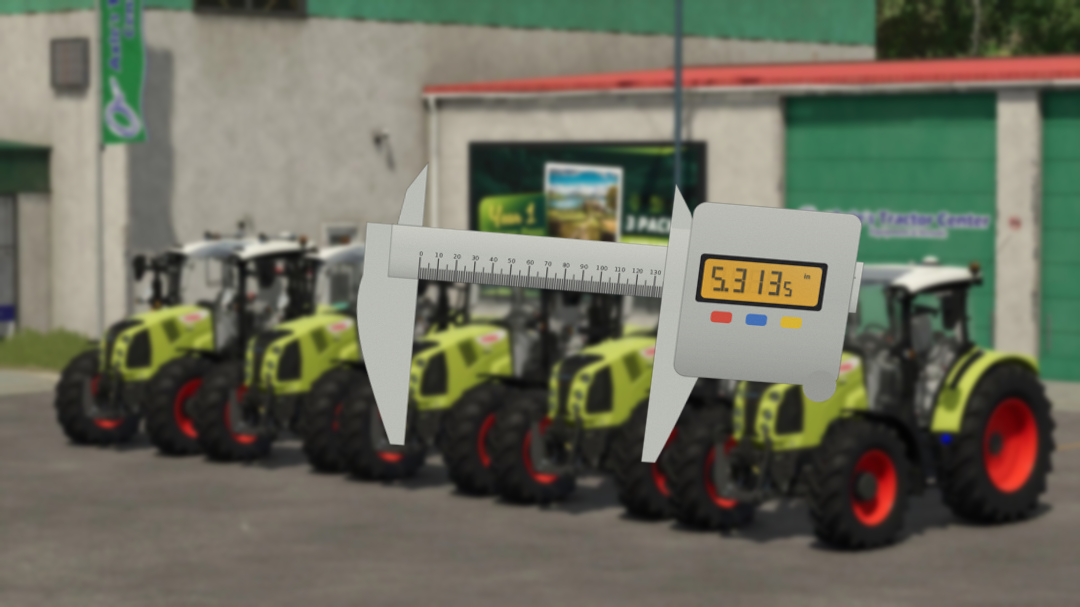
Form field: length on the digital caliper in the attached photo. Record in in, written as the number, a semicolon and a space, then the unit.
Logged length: 5.3135; in
